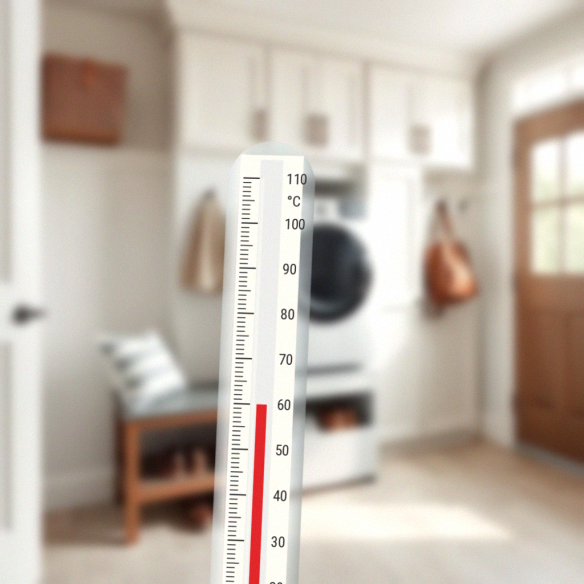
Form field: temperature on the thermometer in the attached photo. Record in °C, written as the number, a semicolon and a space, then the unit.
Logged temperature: 60; °C
